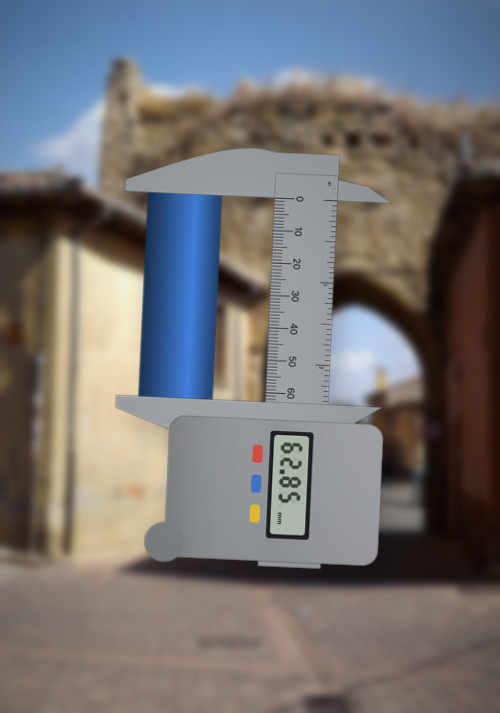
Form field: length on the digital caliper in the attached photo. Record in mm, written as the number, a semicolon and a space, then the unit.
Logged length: 62.85; mm
